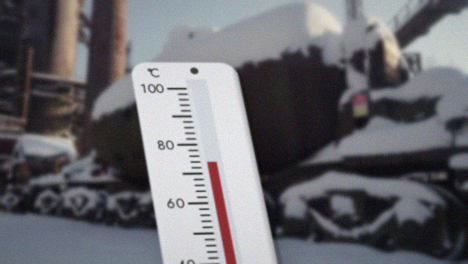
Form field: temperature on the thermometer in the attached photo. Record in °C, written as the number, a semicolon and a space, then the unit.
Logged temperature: 74; °C
